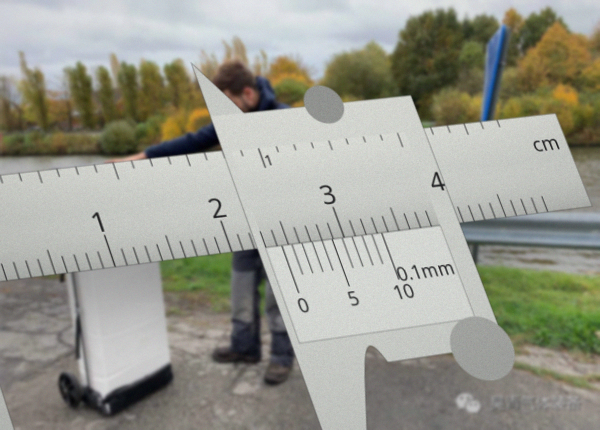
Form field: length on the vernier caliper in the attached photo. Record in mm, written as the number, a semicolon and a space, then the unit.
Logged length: 24.4; mm
